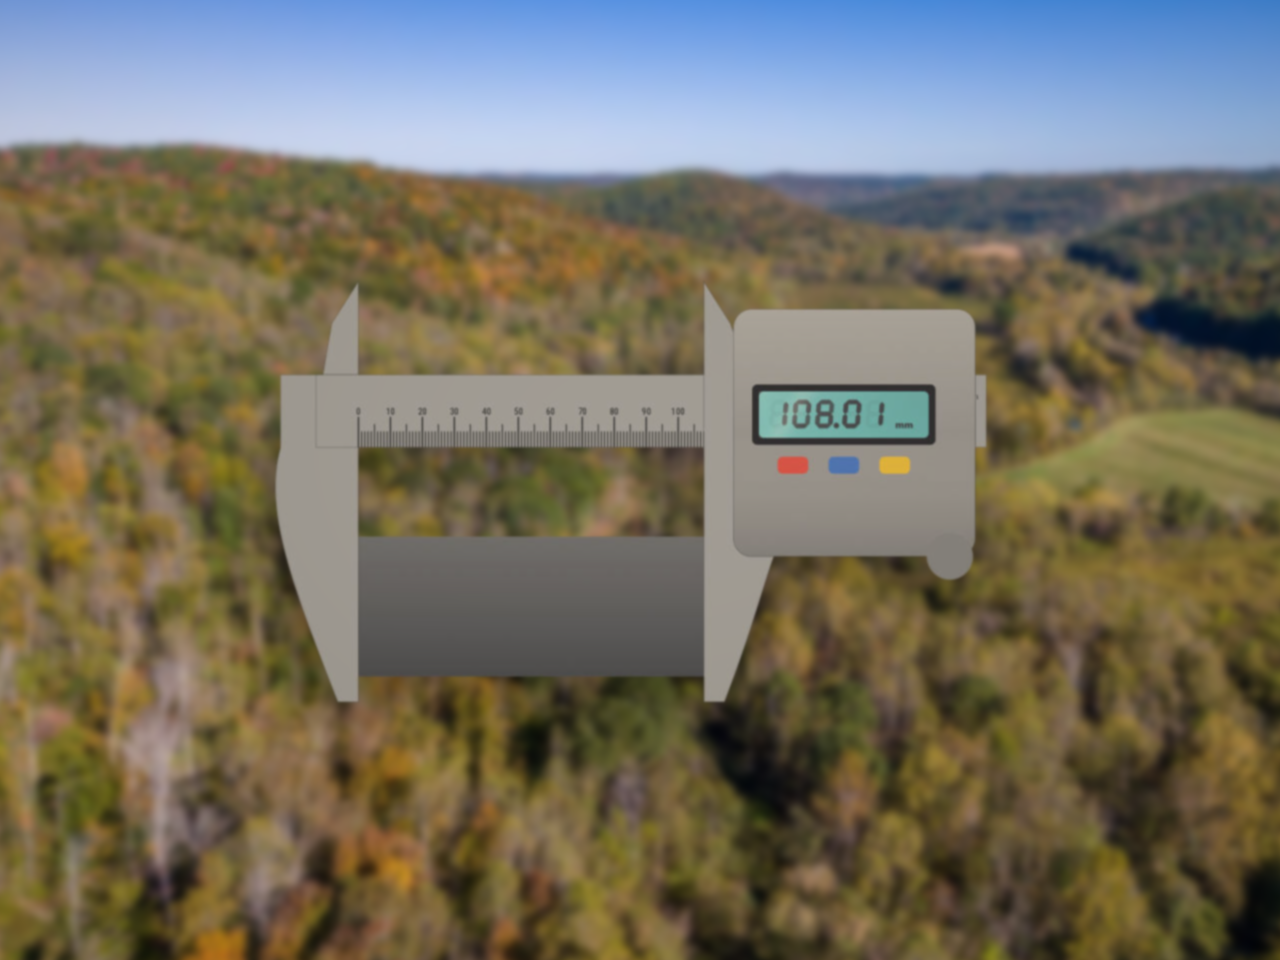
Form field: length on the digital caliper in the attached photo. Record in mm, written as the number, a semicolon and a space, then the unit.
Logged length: 108.01; mm
